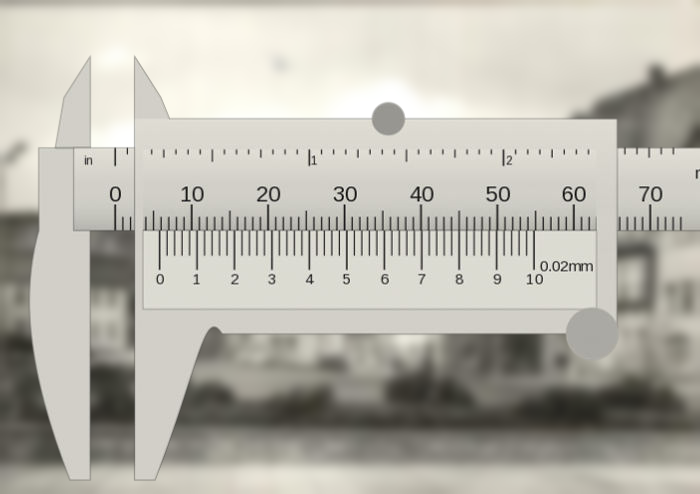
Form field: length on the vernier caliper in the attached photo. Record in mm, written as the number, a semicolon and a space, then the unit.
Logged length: 5.8; mm
